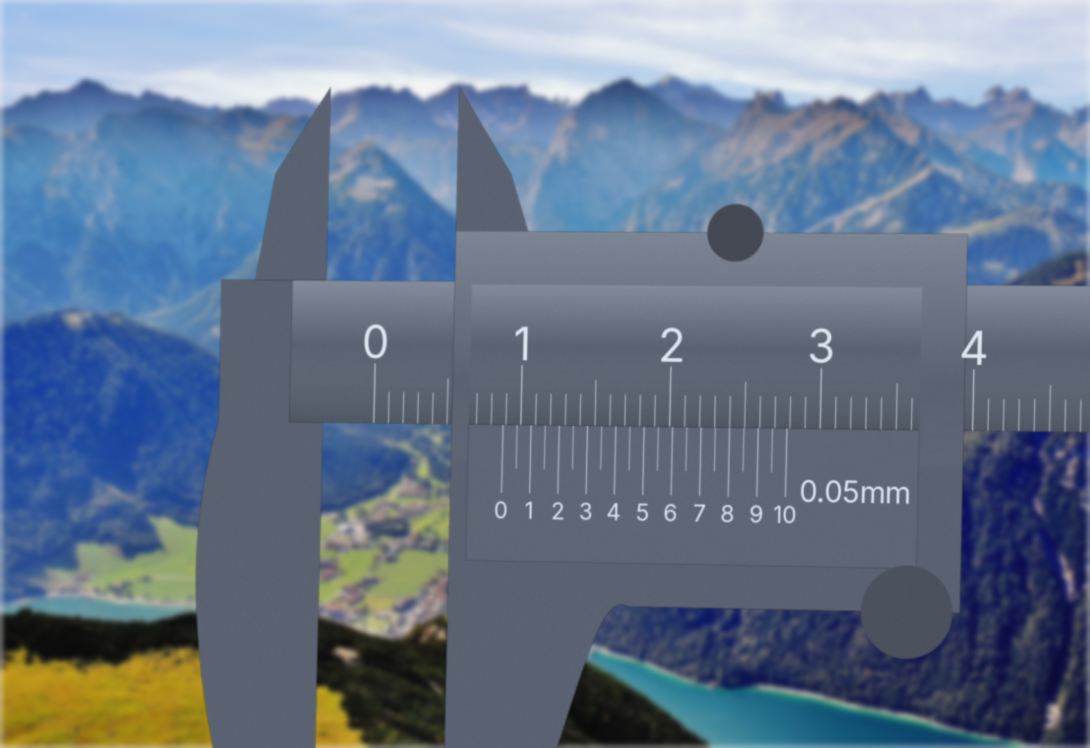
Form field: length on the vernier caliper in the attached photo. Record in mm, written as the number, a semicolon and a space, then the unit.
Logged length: 8.8; mm
